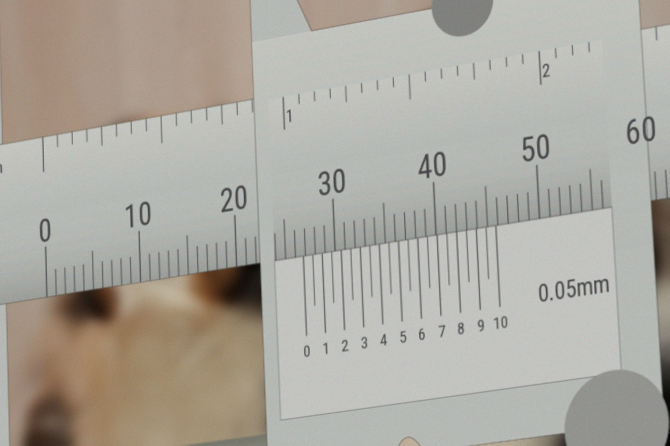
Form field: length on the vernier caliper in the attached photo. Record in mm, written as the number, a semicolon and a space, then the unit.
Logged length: 26.8; mm
